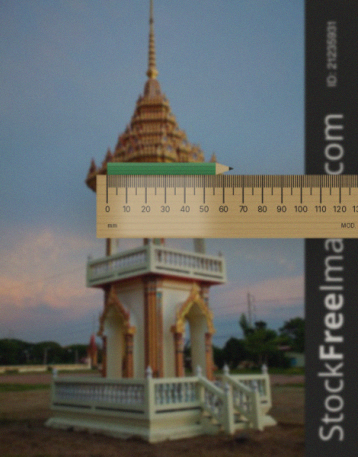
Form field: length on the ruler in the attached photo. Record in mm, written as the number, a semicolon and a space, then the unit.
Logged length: 65; mm
